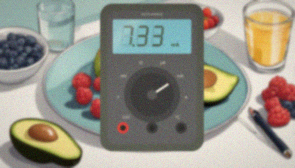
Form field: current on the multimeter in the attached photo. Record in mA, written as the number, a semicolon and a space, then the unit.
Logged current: 7.33; mA
